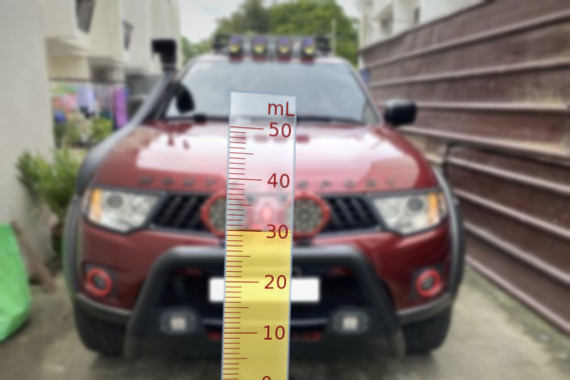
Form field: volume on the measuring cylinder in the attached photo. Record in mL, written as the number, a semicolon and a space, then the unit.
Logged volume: 30; mL
